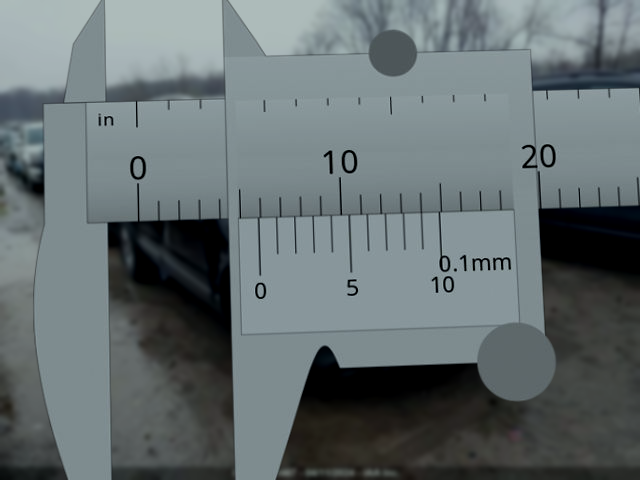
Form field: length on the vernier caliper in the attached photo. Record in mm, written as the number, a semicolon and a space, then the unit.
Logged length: 5.9; mm
